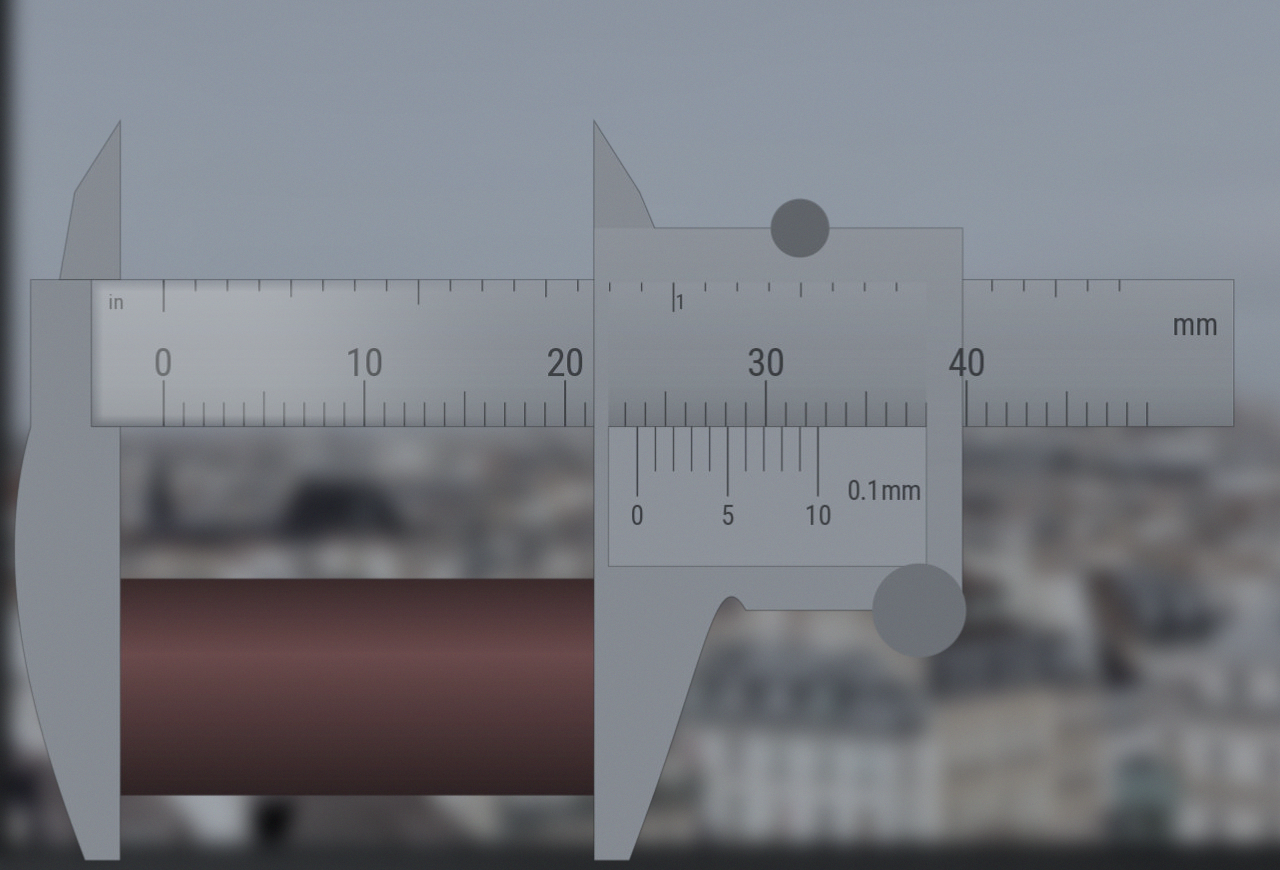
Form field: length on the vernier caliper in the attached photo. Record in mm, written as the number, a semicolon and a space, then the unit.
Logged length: 23.6; mm
